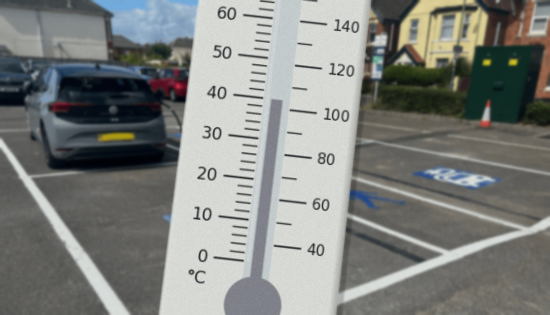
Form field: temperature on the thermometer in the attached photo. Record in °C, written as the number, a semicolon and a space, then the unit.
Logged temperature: 40; °C
